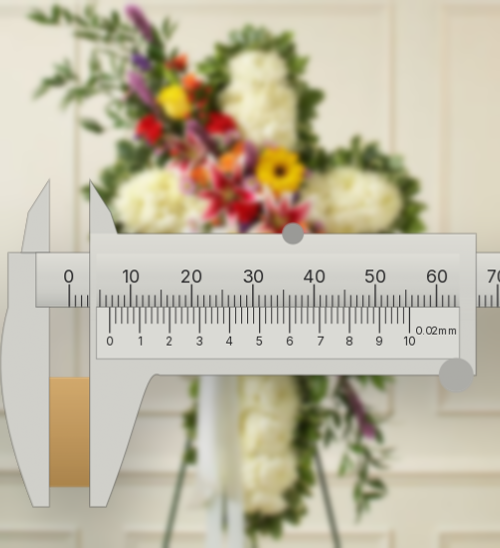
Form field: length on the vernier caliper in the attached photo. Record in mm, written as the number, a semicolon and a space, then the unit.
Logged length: 6.6; mm
